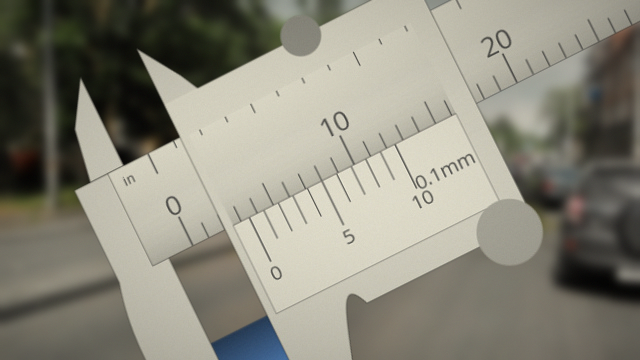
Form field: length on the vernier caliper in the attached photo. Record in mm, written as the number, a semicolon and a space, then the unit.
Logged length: 3.5; mm
